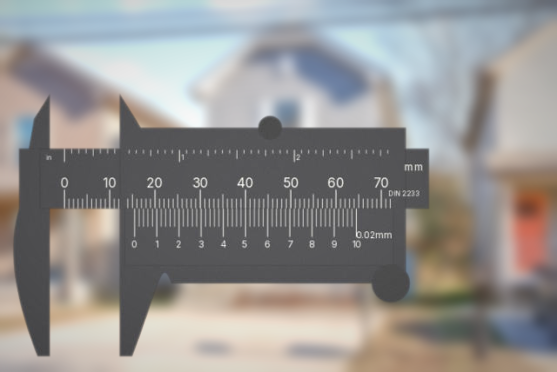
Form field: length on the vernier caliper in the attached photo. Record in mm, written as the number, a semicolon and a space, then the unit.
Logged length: 15.5; mm
